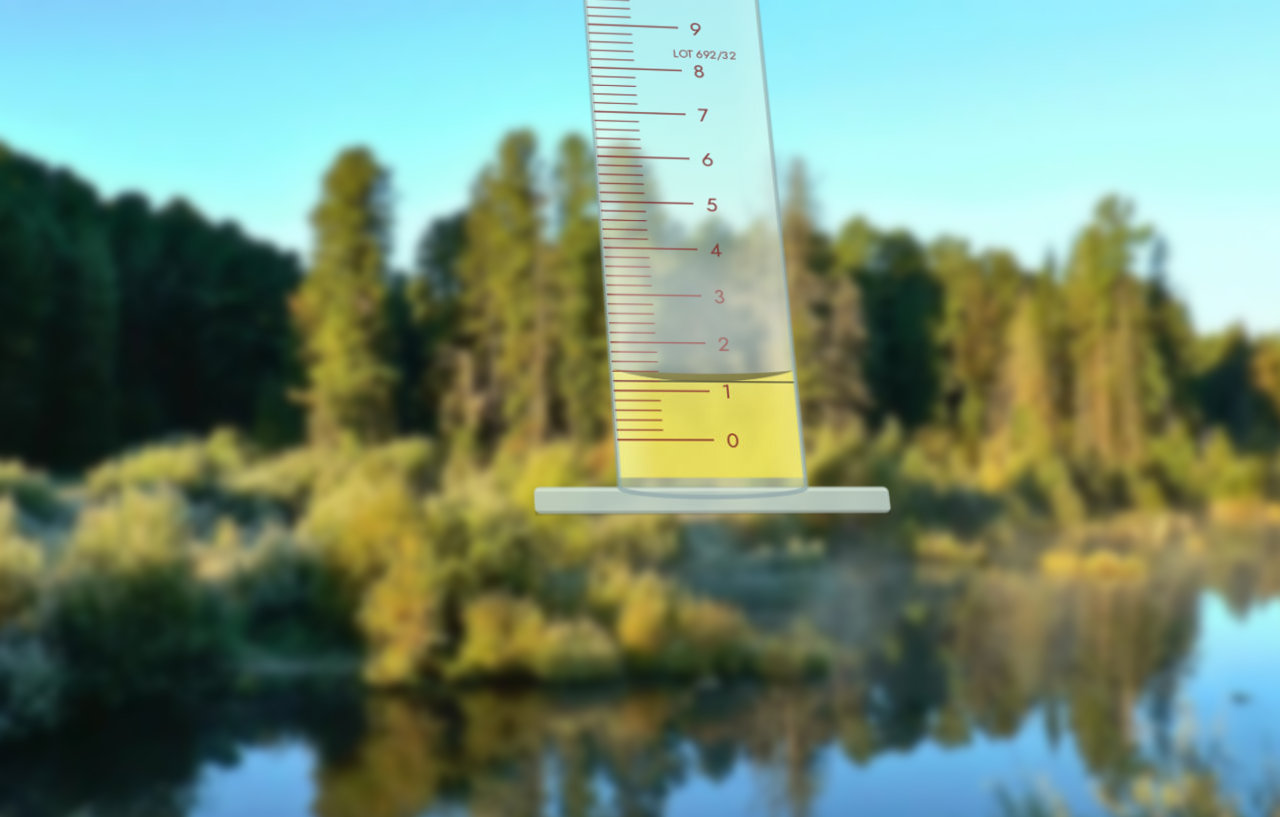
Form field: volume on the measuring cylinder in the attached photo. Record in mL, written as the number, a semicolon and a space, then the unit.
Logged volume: 1.2; mL
